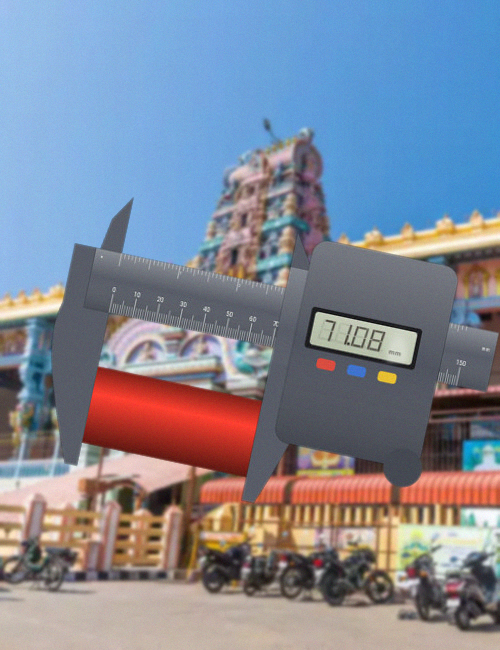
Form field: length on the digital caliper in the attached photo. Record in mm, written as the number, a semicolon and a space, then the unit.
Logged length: 71.08; mm
